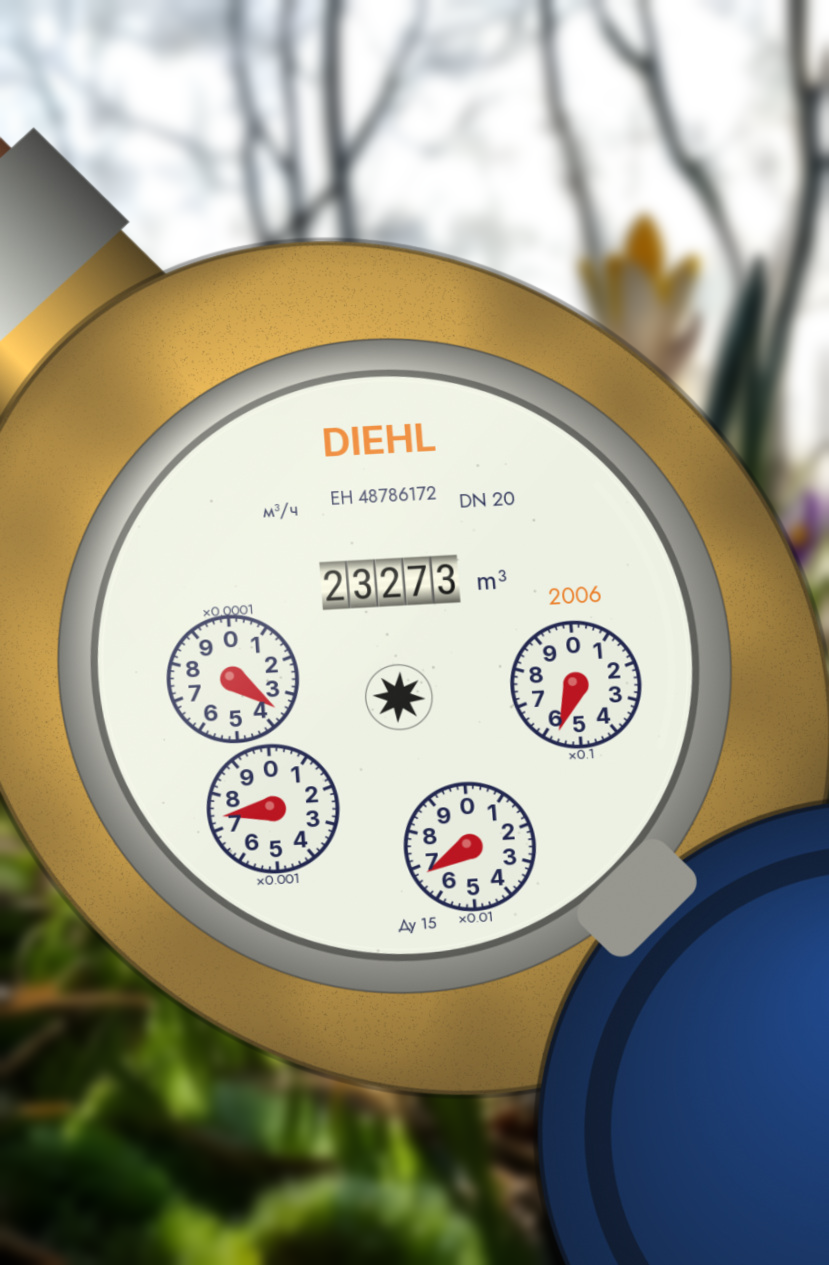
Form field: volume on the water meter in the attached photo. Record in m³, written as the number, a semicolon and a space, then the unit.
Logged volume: 23273.5673; m³
